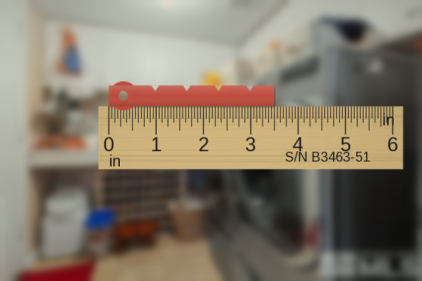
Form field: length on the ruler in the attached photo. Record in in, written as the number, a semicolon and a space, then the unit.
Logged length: 3.5; in
